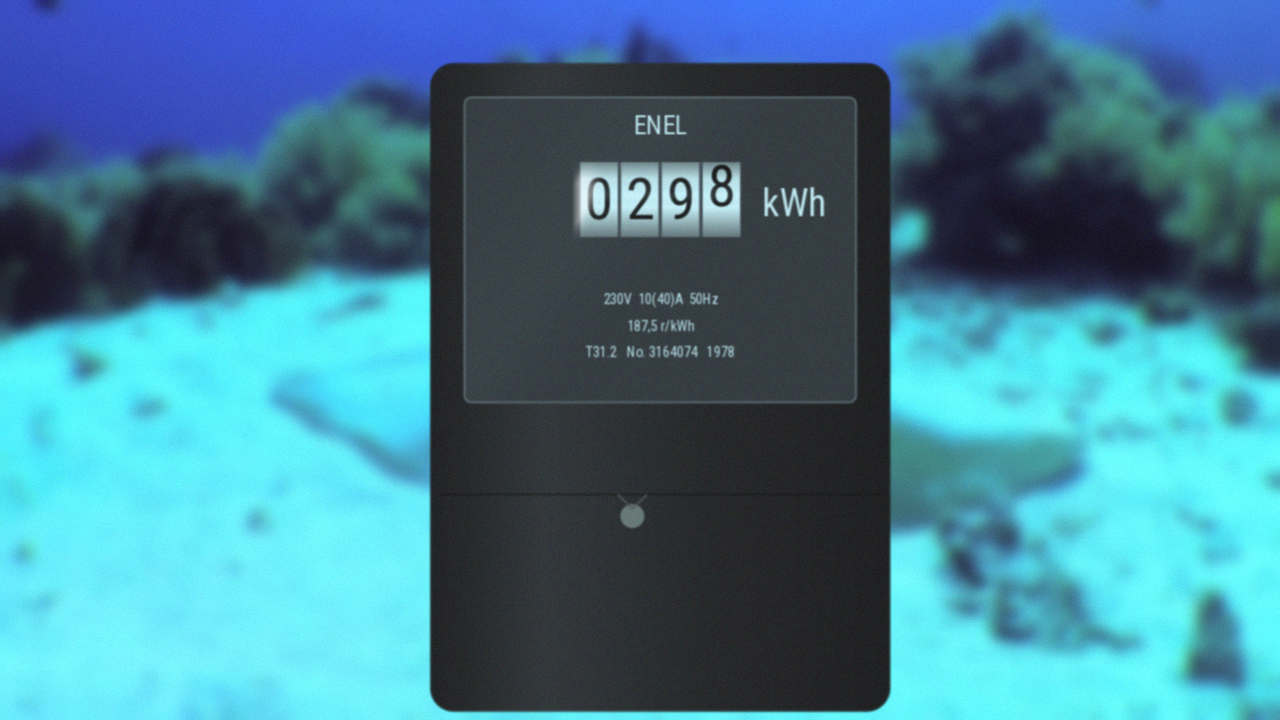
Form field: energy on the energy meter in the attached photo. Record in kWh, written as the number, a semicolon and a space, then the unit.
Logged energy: 298; kWh
